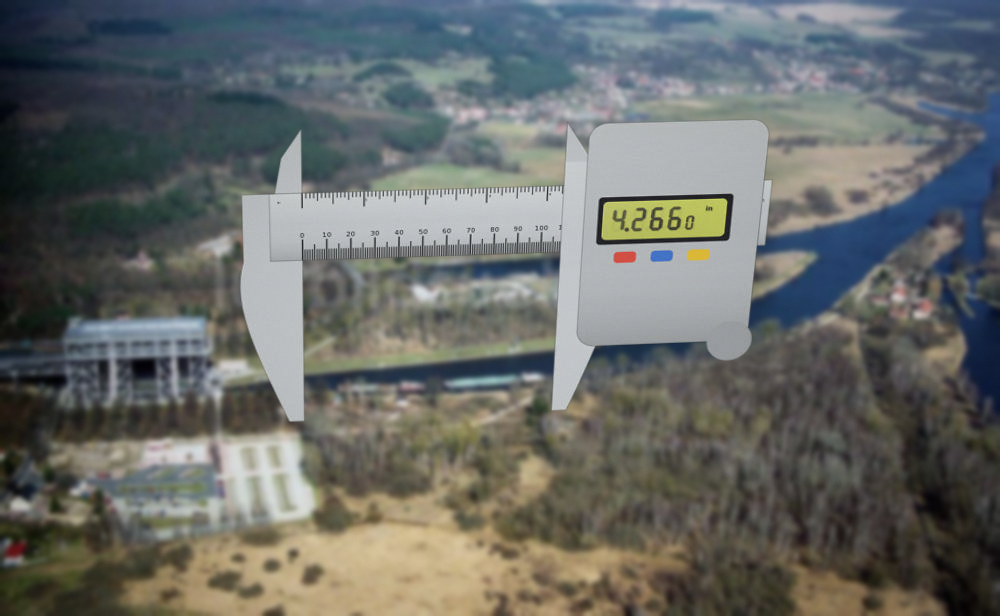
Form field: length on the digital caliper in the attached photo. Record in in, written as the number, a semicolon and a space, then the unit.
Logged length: 4.2660; in
